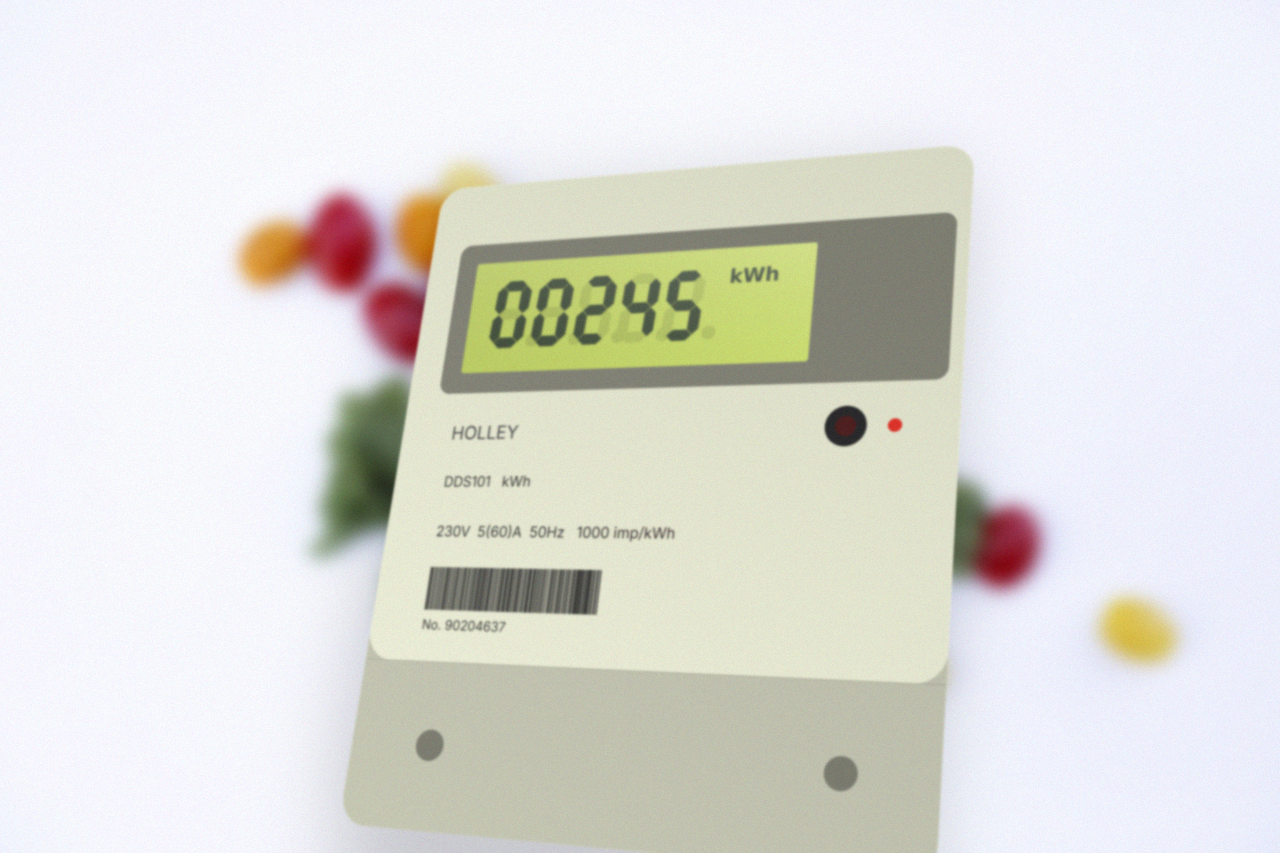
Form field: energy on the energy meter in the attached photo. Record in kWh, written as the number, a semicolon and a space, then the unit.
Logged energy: 245; kWh
